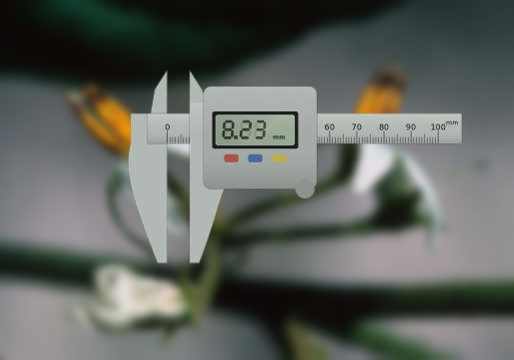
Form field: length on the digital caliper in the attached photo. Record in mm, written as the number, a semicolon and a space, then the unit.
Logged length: 8.23; mm
